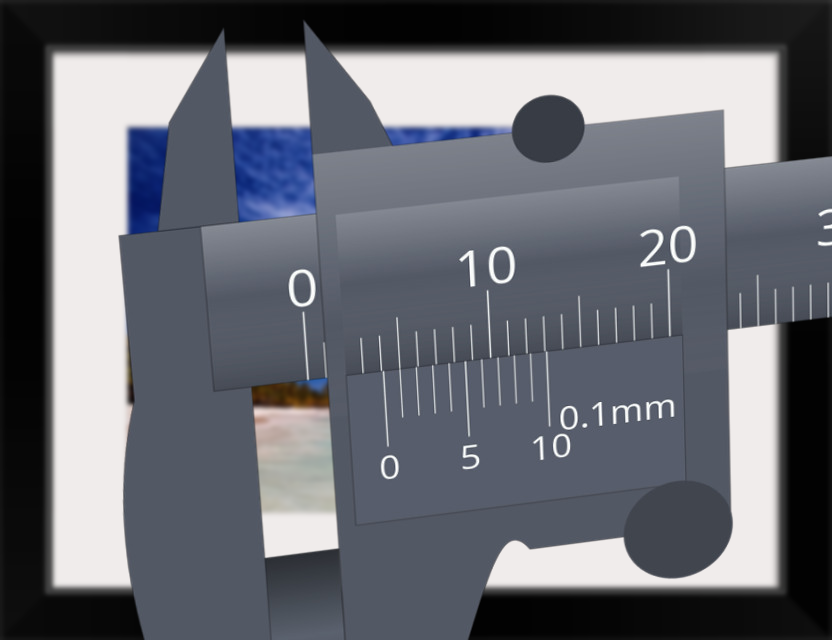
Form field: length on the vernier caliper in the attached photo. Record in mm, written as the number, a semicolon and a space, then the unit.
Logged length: 4.1; mm
